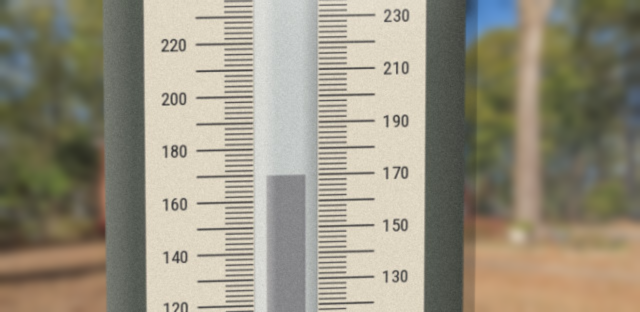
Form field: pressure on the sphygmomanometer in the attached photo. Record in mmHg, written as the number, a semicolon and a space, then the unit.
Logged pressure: 170; mmHg
